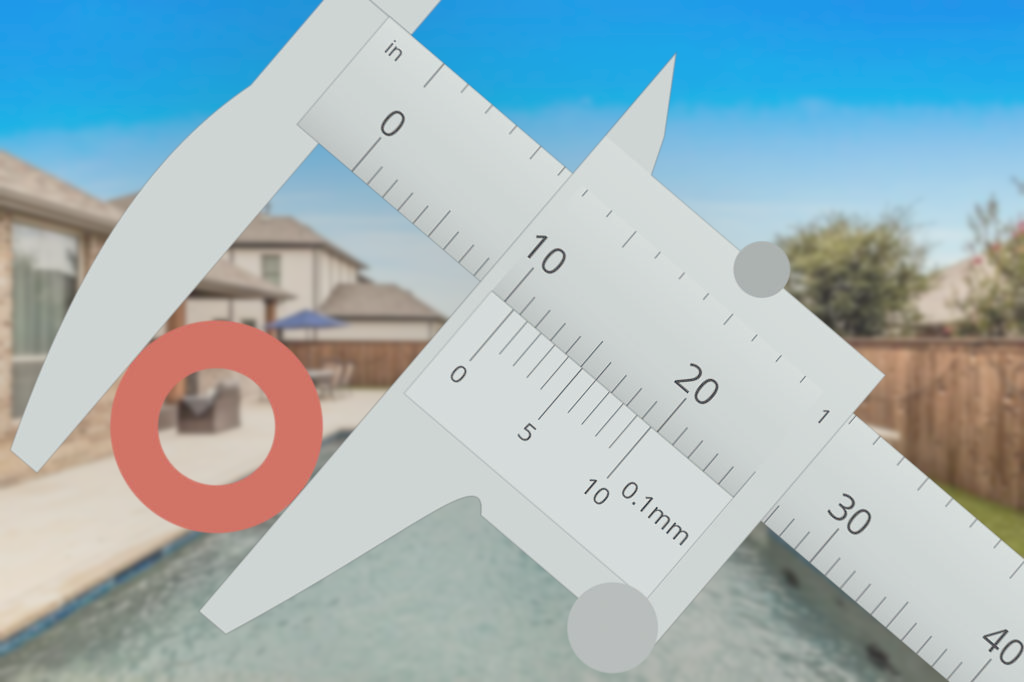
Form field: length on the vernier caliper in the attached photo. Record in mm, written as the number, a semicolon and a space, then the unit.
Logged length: 10.6; mm
